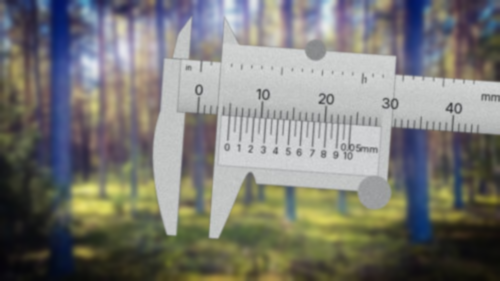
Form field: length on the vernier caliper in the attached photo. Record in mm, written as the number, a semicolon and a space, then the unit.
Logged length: 5.0; mm
